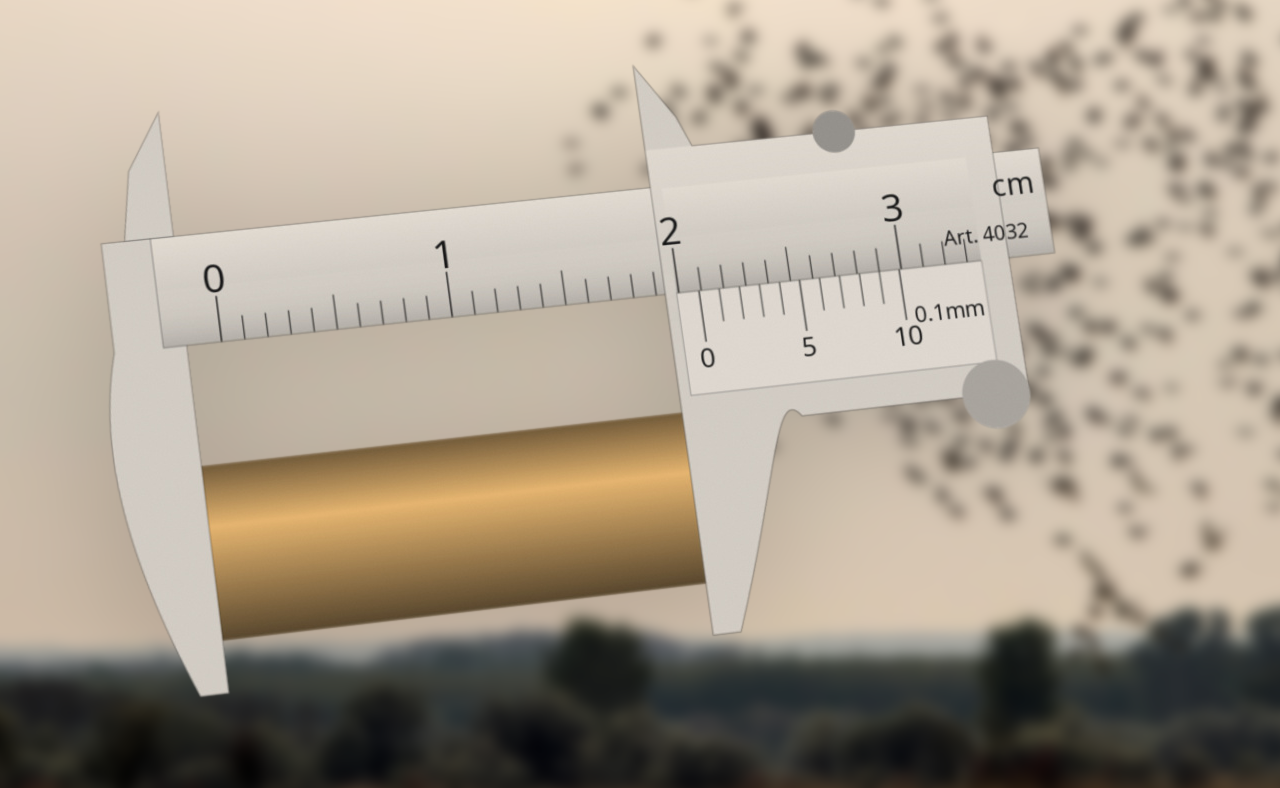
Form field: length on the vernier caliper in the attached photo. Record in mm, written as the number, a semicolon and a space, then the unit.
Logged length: 20.9; mm
